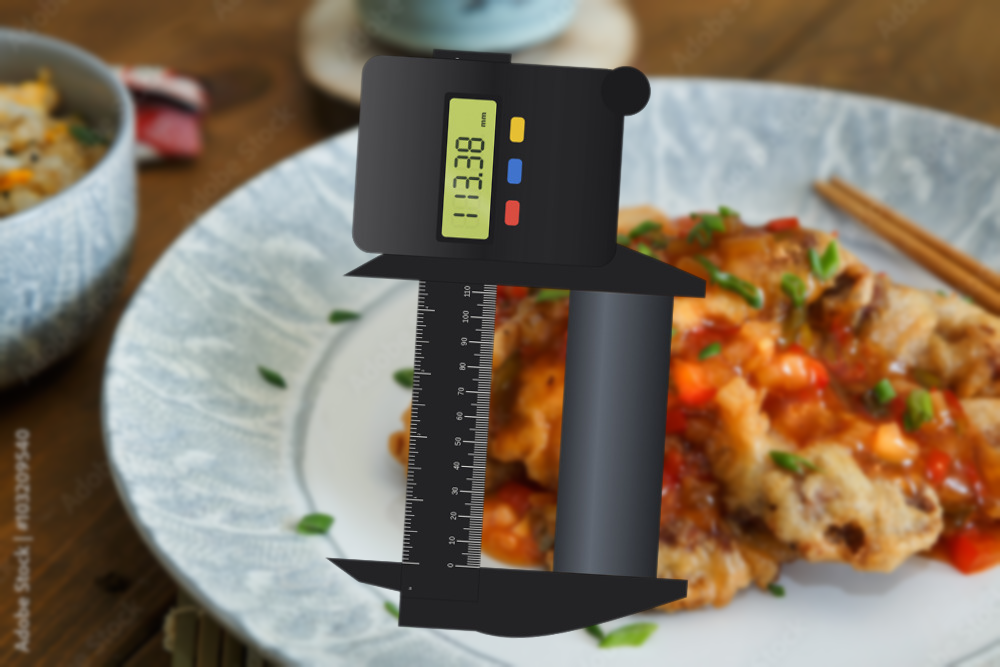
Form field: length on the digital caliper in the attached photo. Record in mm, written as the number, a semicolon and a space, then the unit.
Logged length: 113.38; mm
